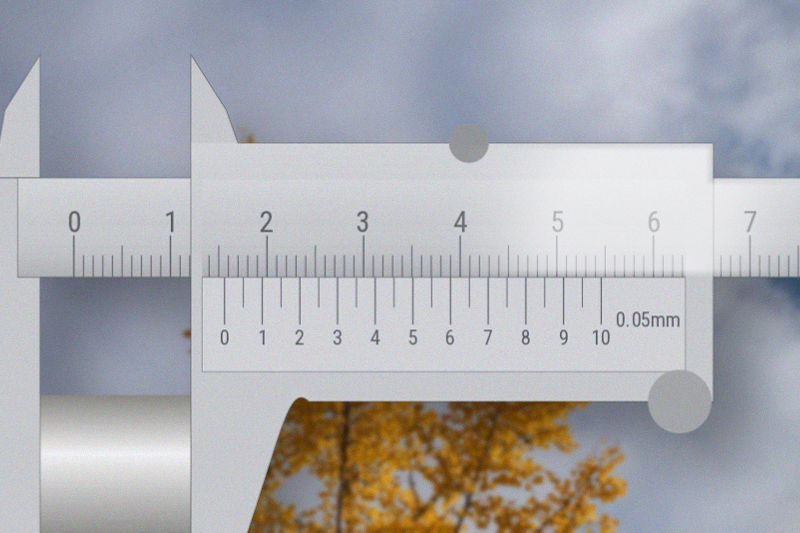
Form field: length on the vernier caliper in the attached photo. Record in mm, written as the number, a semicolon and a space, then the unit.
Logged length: 15.6; mm
